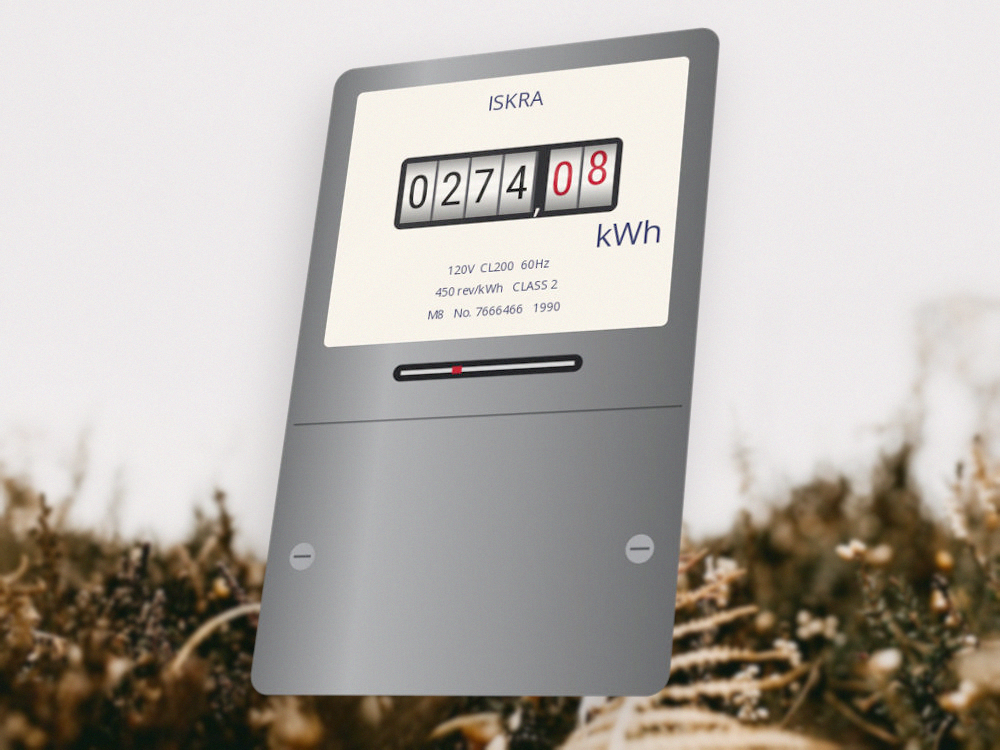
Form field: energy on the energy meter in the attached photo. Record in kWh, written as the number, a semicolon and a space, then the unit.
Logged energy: 274.08; kWh
